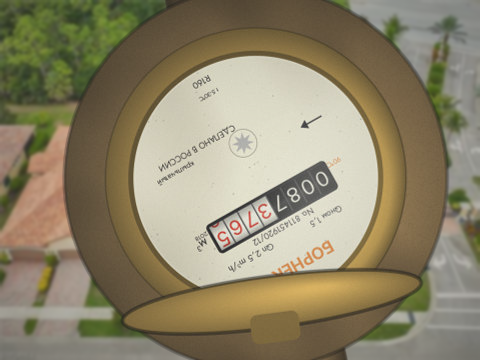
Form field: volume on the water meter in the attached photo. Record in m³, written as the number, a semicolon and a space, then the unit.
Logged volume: 87.3765; m³
